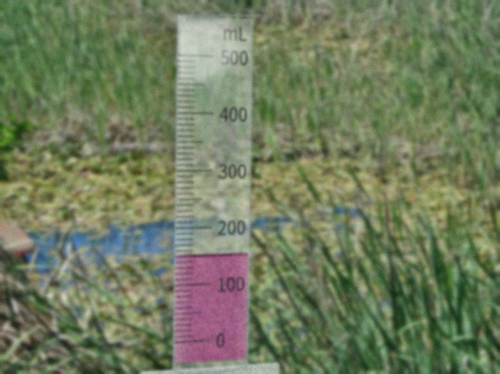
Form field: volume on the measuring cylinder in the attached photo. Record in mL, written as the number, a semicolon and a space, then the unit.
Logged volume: 150; mL
